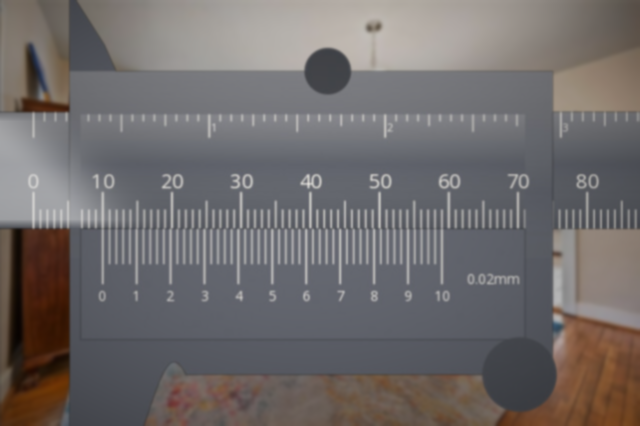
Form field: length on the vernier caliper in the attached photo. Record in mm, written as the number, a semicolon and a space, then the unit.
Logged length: 10.0; mm
